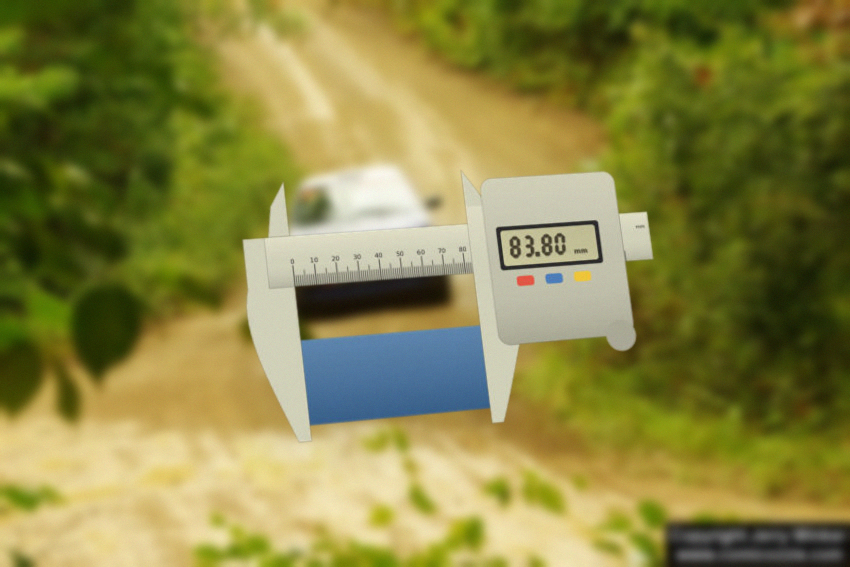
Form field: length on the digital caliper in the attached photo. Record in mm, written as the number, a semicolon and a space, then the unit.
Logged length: 83.80; mm
